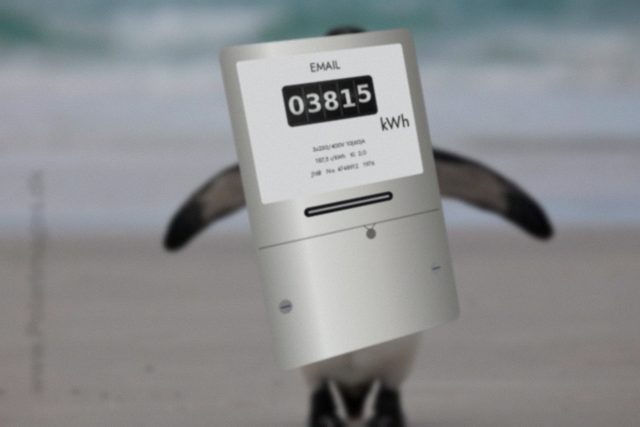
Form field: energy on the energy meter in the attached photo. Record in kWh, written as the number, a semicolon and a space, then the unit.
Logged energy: 3815; kWh
